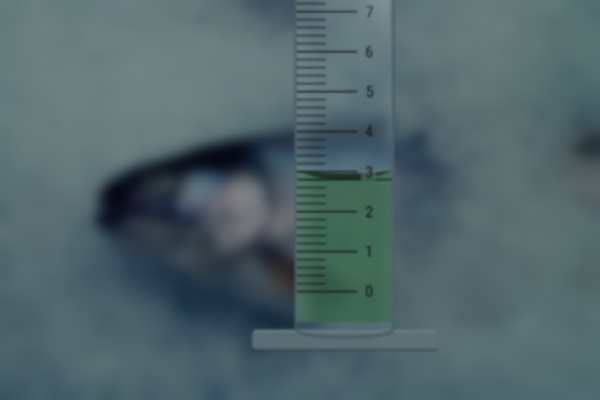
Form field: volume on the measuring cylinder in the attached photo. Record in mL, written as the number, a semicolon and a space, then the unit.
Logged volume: 2.8; mL
